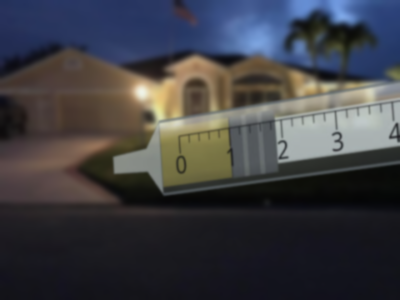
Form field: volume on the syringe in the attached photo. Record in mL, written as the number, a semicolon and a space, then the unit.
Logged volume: 1; mL
